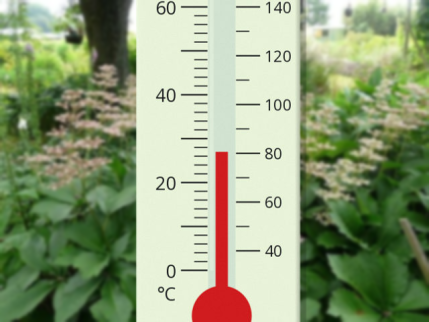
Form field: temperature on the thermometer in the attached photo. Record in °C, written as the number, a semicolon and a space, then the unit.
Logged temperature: 27; °C
